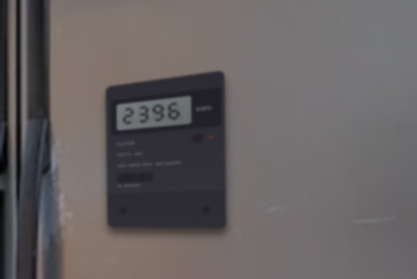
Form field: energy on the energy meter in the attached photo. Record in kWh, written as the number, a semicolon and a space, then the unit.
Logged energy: 2396; kWh
